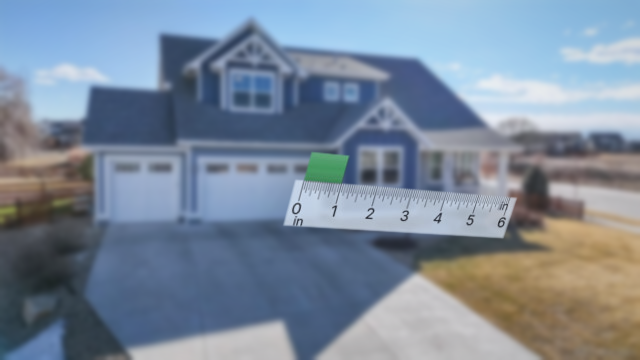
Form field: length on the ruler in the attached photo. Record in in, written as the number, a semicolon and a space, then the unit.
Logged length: 1; in
